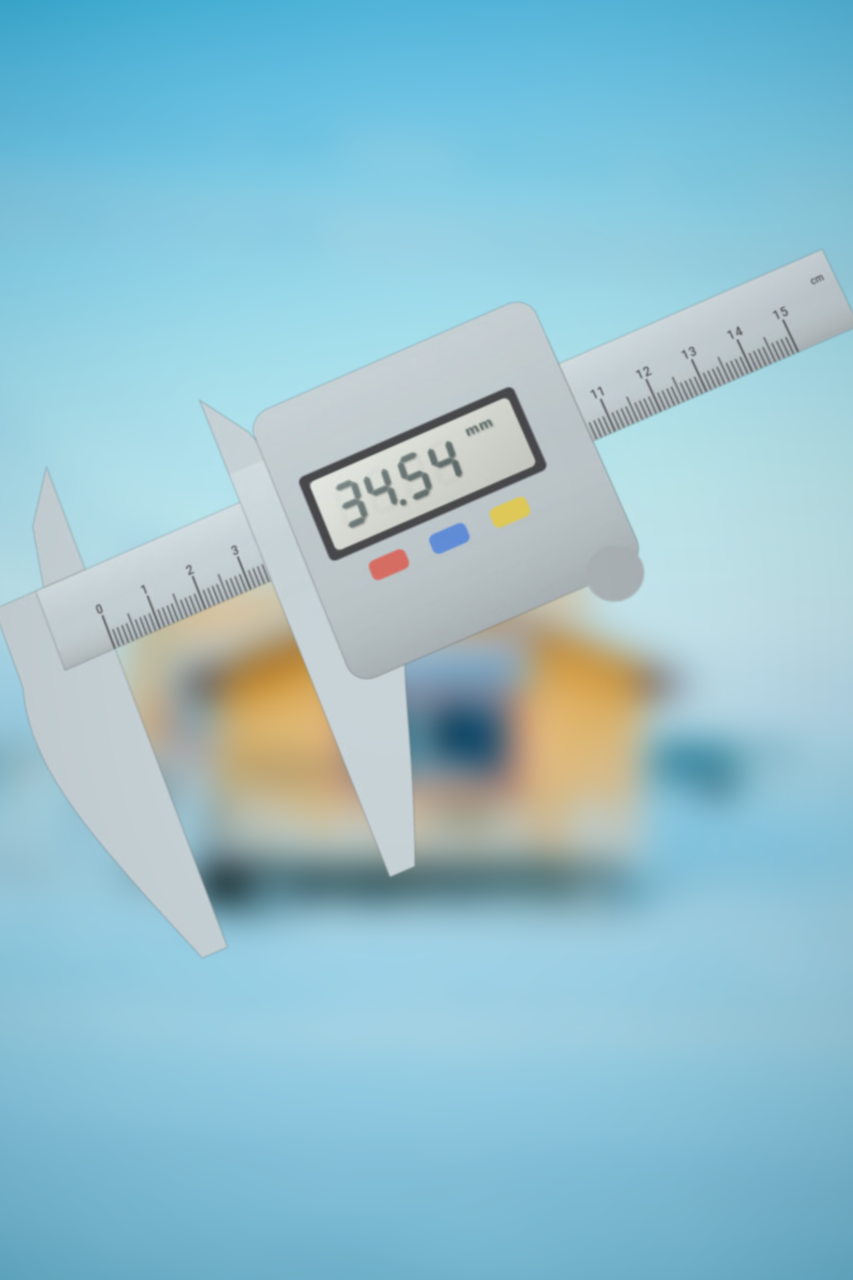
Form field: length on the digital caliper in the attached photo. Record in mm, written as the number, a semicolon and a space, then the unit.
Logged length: 34.54; mm
